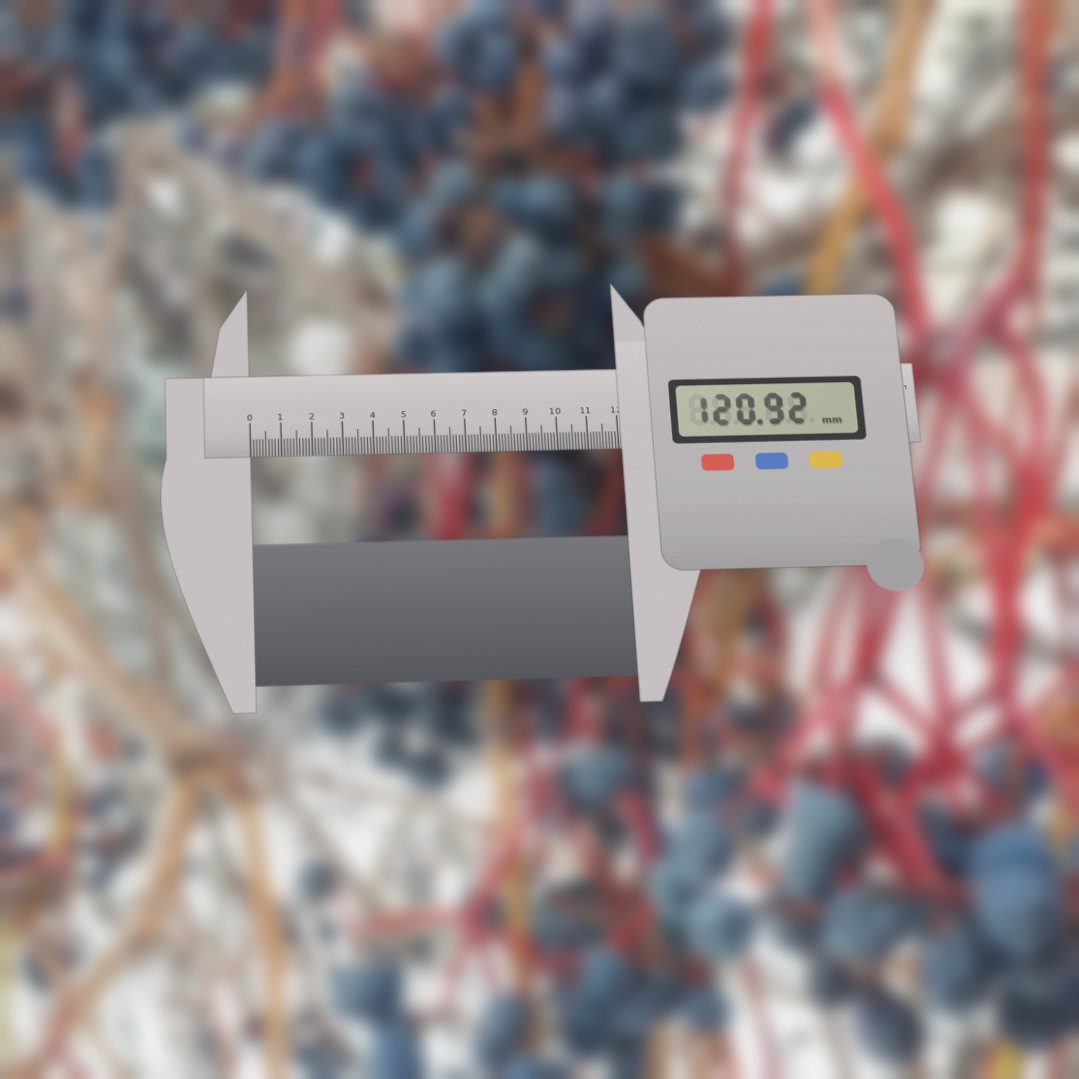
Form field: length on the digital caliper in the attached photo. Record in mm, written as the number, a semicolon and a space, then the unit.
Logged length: 120.92; mm
